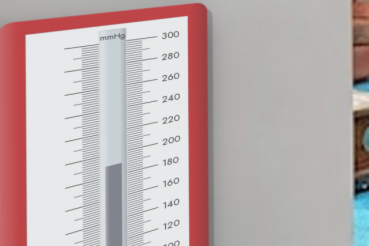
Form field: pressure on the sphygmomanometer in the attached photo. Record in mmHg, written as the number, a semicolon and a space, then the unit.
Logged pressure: 190; mmHg
